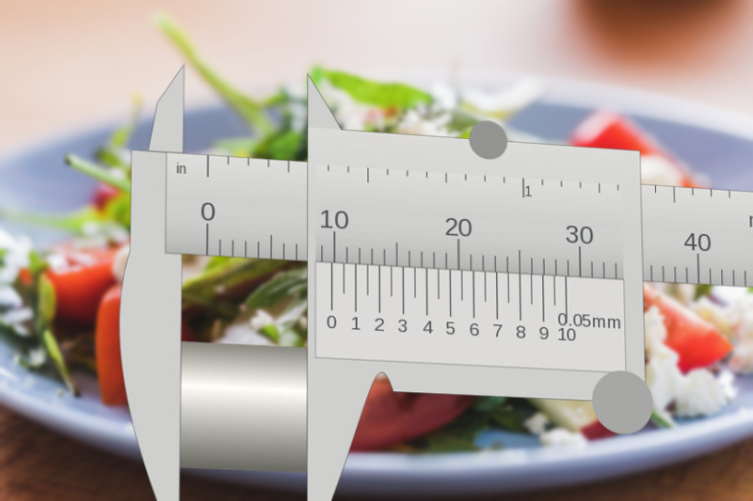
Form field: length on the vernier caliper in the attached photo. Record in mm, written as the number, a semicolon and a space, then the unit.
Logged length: 9.8; mm
